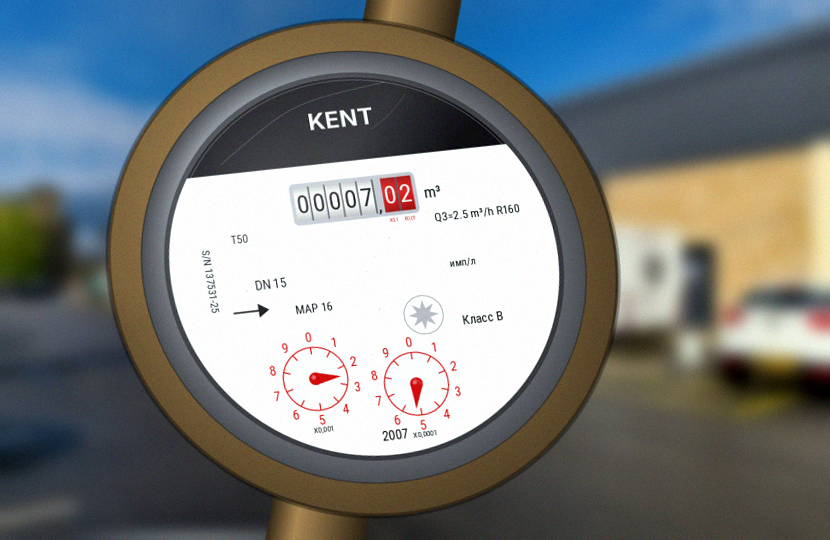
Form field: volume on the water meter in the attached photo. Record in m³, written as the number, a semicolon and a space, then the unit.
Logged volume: 7.0225; m³
